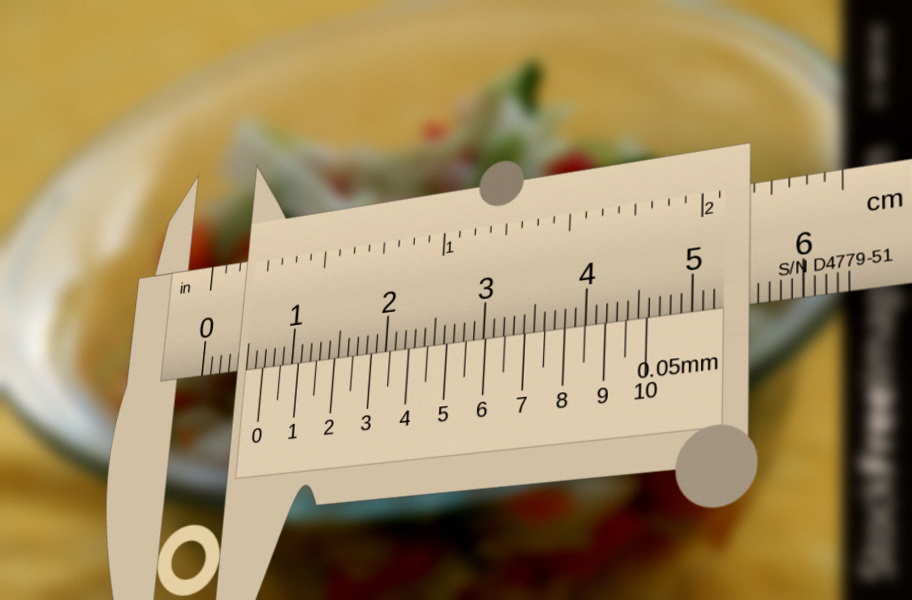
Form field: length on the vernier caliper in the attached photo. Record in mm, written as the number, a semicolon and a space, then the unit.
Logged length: 6.8; mm
